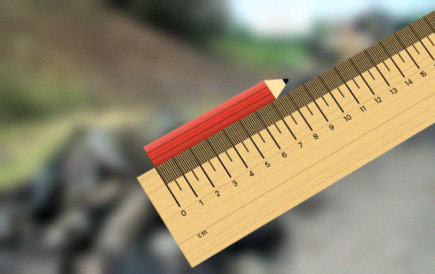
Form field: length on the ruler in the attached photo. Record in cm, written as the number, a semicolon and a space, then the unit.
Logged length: 8.5; cm
